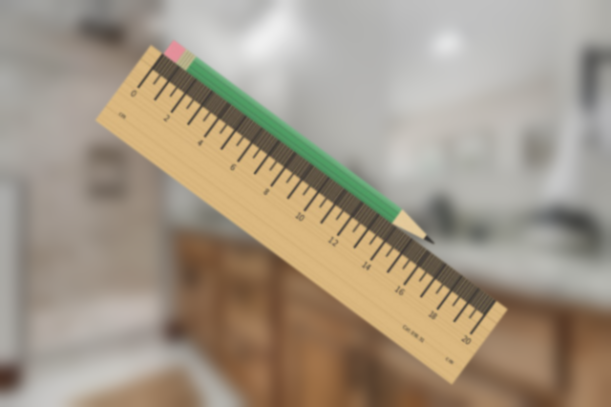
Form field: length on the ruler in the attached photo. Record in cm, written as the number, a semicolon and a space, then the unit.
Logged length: 16; cm
